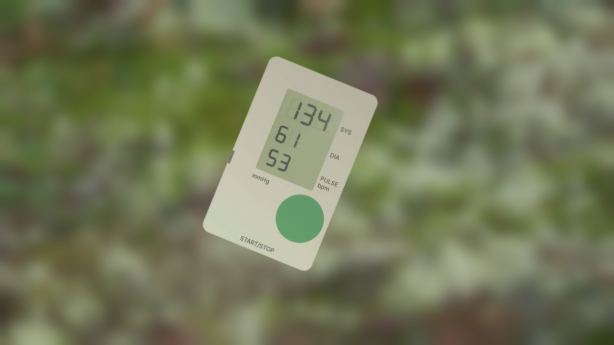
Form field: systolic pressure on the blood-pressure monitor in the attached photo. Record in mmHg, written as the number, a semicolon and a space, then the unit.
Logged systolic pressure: 134; mmHg
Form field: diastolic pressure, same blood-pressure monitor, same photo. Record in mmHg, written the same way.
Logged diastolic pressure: 61; mmHg
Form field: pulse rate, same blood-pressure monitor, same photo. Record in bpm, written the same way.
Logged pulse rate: 53; bpm
